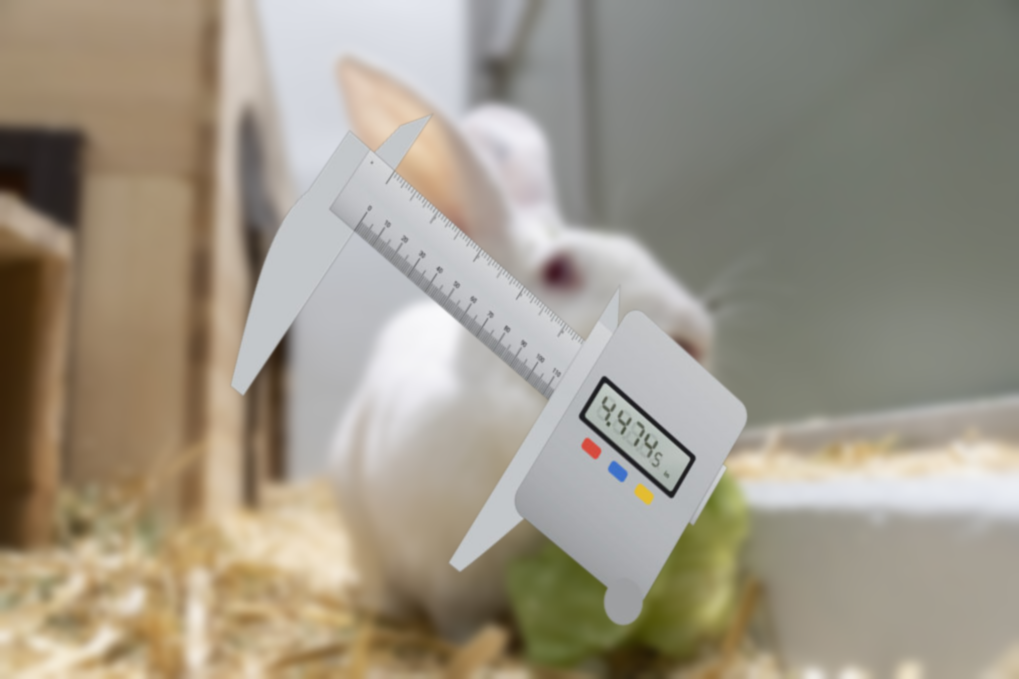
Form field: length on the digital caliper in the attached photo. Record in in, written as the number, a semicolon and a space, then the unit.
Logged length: 4.4745; in
